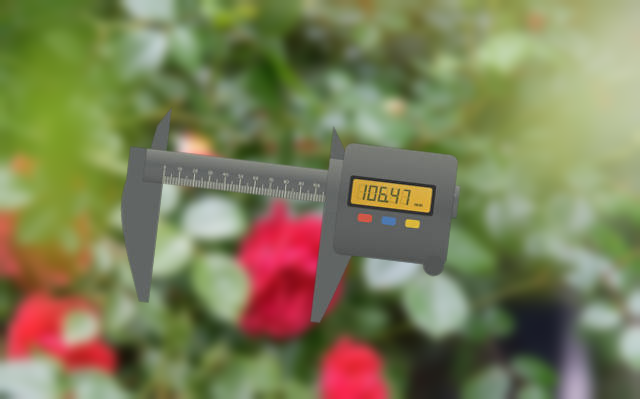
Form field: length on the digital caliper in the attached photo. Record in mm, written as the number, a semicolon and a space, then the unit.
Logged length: 106.47; mm
